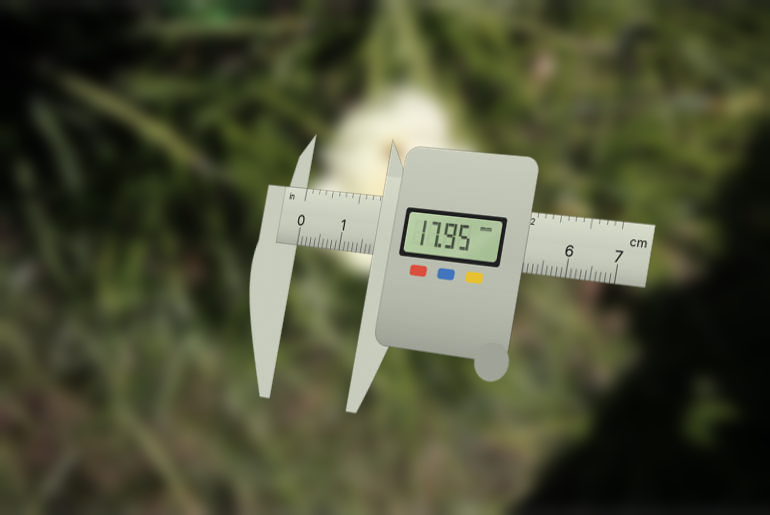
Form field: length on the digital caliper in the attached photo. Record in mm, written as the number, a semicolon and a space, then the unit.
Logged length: 17.95; mm
